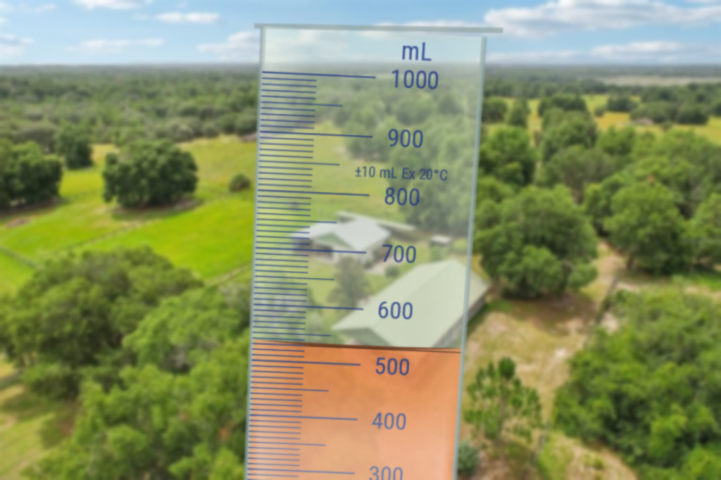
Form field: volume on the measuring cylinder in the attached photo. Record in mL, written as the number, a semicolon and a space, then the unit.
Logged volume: 530; mL
